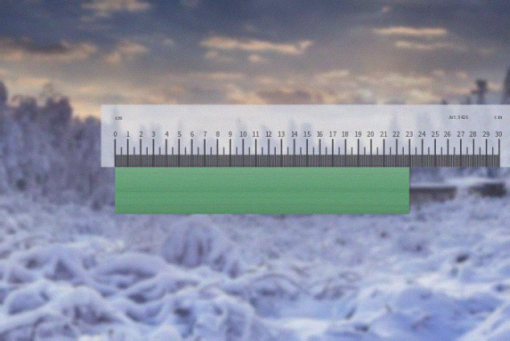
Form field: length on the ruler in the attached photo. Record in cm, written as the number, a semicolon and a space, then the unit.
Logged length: 23; cm
